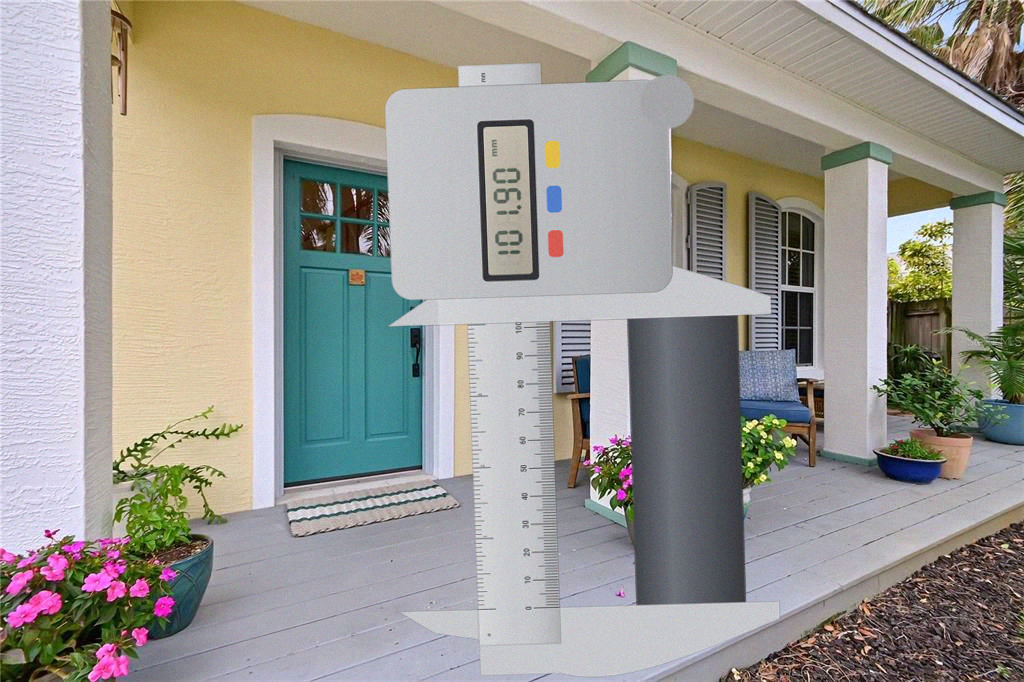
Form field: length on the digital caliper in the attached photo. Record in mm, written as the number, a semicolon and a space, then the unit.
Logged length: 101.90; mm
